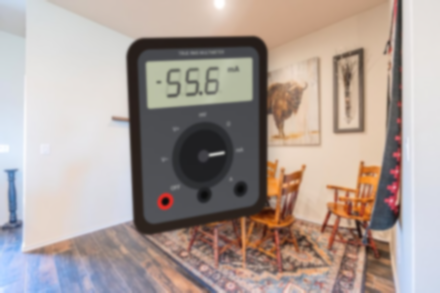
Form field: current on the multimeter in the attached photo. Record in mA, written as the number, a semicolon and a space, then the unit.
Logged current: -55.6; mA
